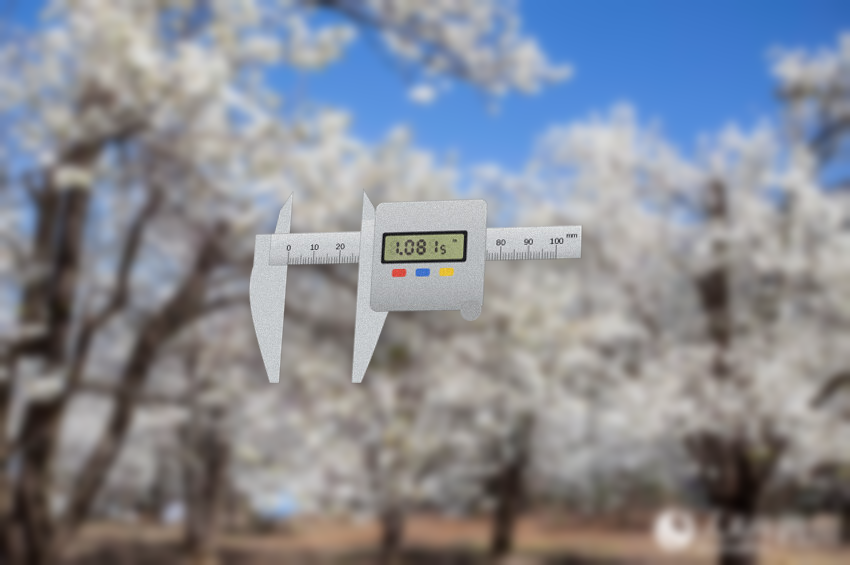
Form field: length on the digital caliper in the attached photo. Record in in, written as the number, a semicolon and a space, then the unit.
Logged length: 1.0815; in
